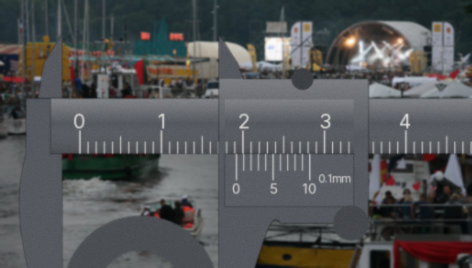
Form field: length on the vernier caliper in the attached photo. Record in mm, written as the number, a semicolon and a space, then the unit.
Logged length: 19.2; mm
